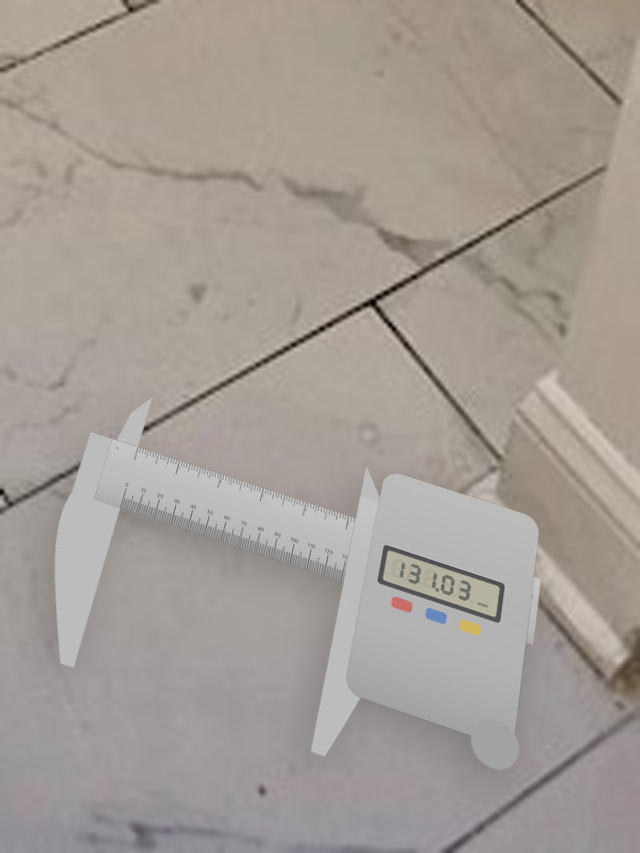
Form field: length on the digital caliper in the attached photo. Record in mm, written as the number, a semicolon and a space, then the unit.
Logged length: 131.03; mm
